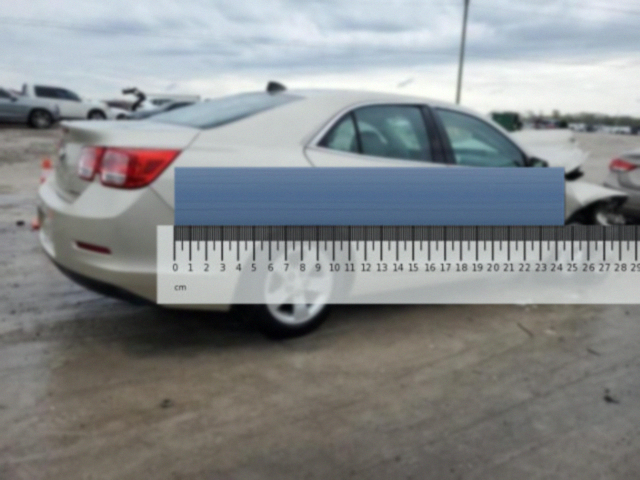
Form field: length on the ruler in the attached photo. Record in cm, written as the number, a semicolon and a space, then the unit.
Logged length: 24.5; cm
